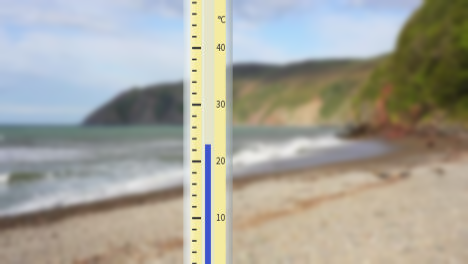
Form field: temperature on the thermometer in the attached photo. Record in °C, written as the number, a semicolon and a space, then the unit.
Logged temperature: 23; °C
